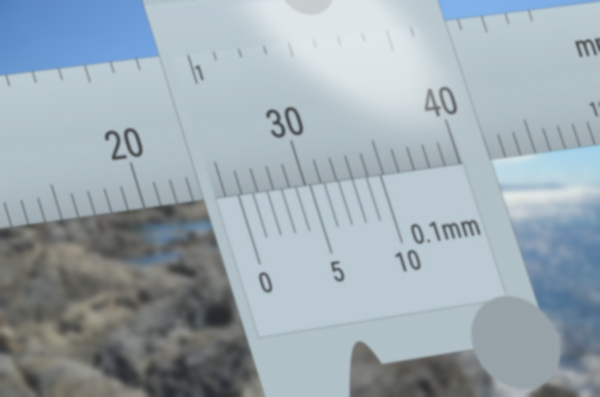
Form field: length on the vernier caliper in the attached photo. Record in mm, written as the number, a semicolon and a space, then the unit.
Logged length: 25.8; mm
